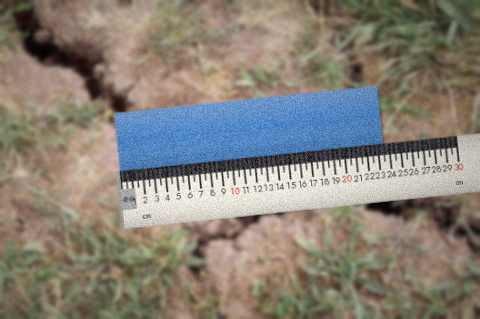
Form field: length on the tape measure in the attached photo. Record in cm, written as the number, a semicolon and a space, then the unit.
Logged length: 23.5; cm
